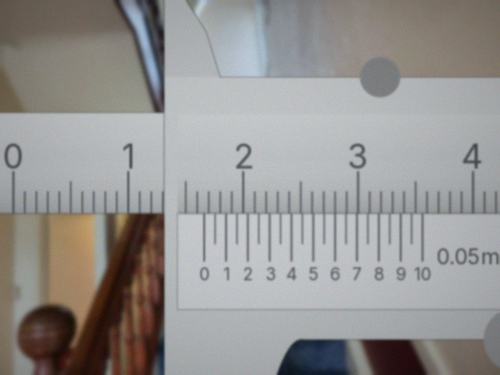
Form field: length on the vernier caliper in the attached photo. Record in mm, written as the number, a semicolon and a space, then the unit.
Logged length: 16.6; mm
